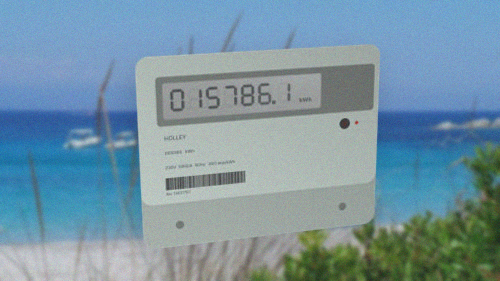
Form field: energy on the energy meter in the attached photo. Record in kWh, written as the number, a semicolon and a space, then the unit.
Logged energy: 15786.1; kWh
